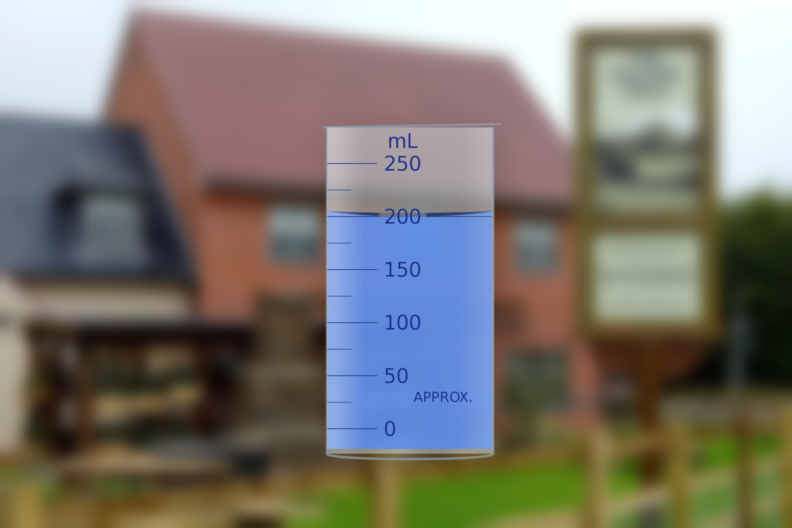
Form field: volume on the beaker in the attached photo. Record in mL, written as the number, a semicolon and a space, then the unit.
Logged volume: 200; mL
